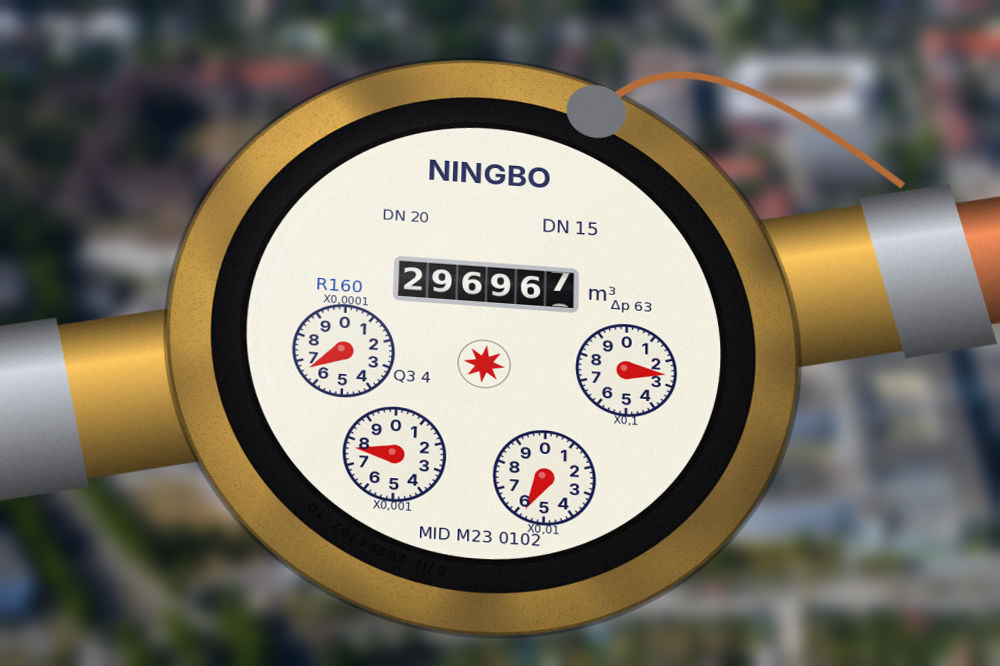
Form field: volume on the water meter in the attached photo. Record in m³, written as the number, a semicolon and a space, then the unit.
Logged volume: 296967.2576; m³
